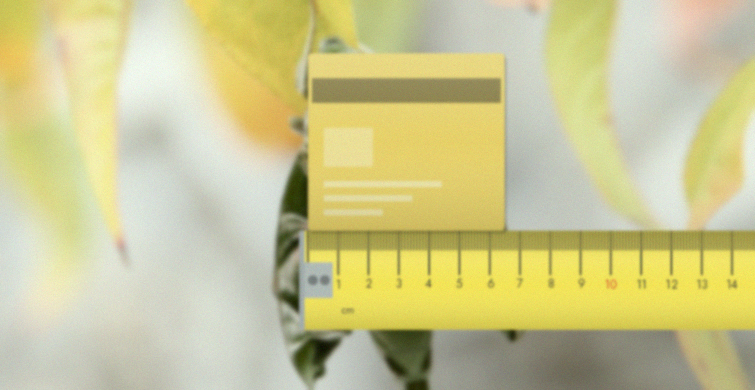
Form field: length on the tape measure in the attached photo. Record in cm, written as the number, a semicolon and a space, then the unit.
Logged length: 6.5; cm
